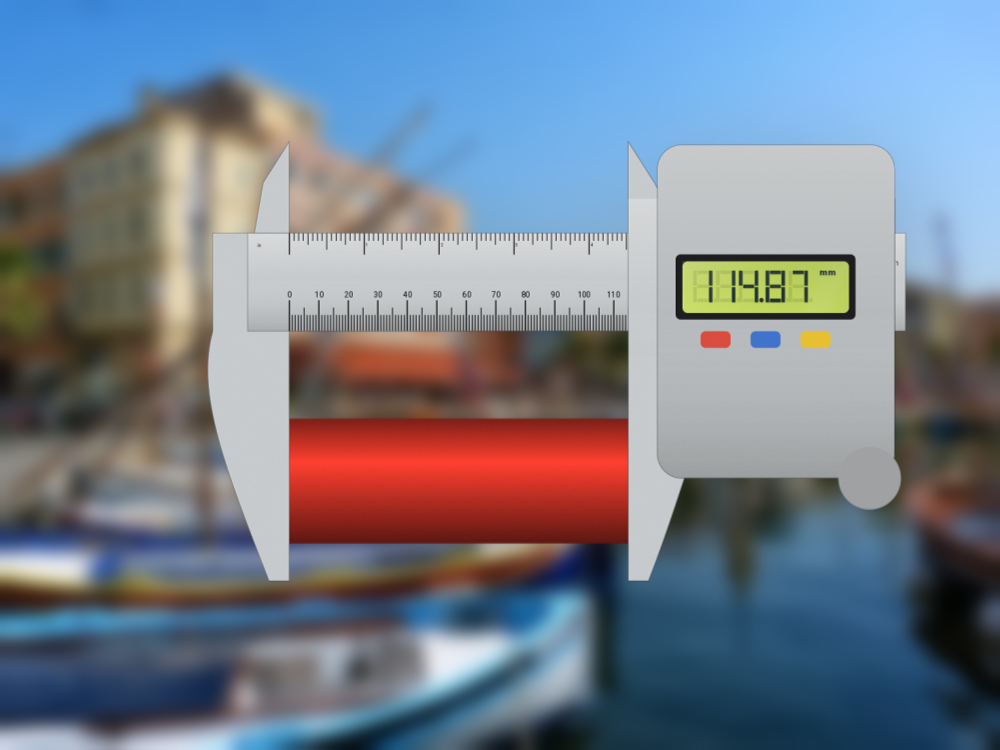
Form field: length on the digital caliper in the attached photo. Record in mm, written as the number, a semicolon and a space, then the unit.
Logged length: 114.87; mm
